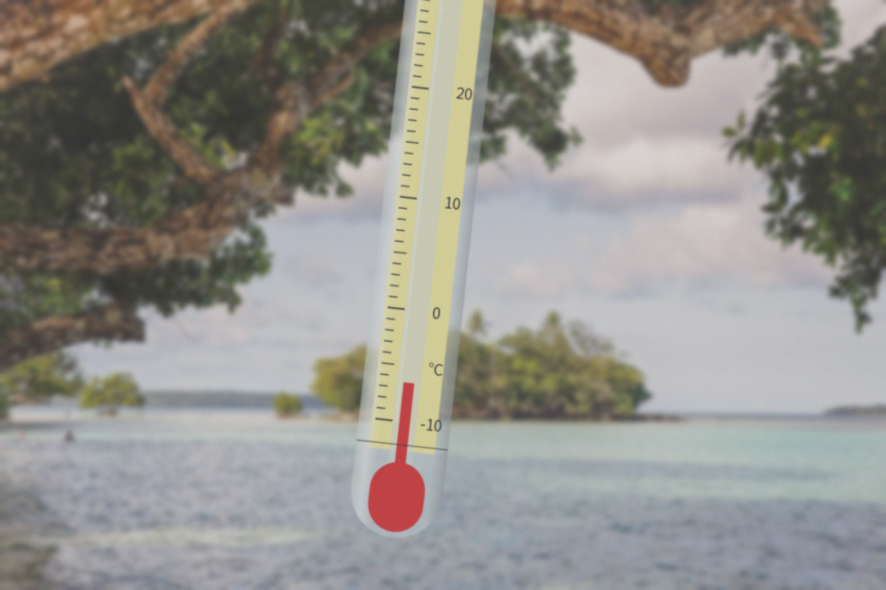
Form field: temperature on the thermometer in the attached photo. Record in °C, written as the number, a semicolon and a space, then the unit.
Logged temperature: -6.5; °C
